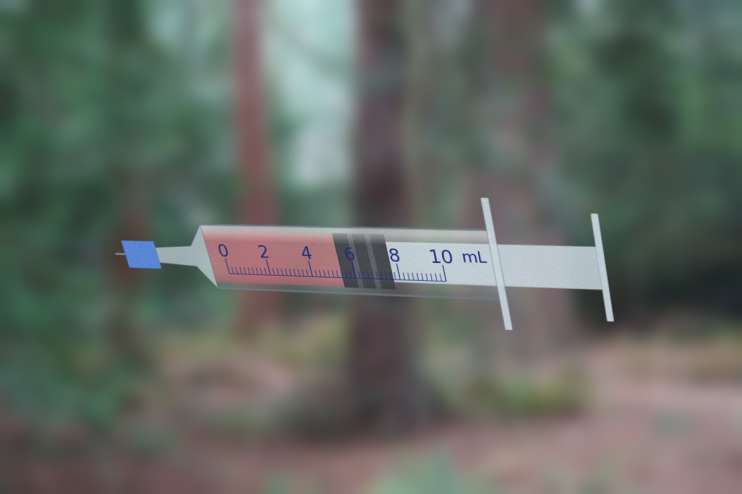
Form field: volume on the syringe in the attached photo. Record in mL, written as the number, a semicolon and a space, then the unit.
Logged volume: 5.4; mL
